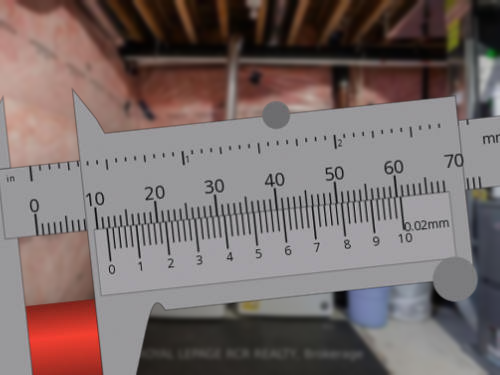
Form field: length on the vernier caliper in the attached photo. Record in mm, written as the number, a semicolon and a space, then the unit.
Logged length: 11.6; mm
